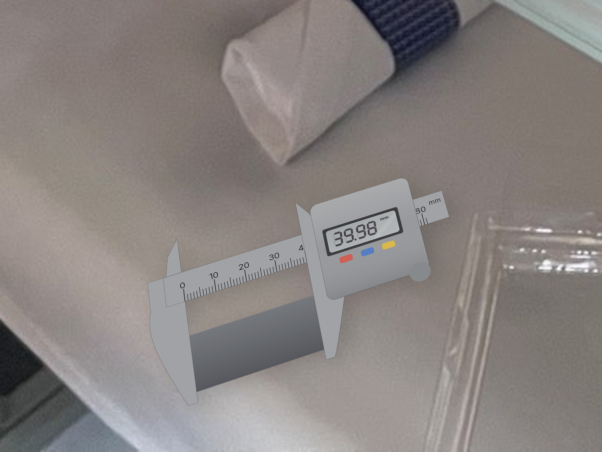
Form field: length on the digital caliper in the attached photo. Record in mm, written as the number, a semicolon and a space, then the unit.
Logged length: 39.98; mm
